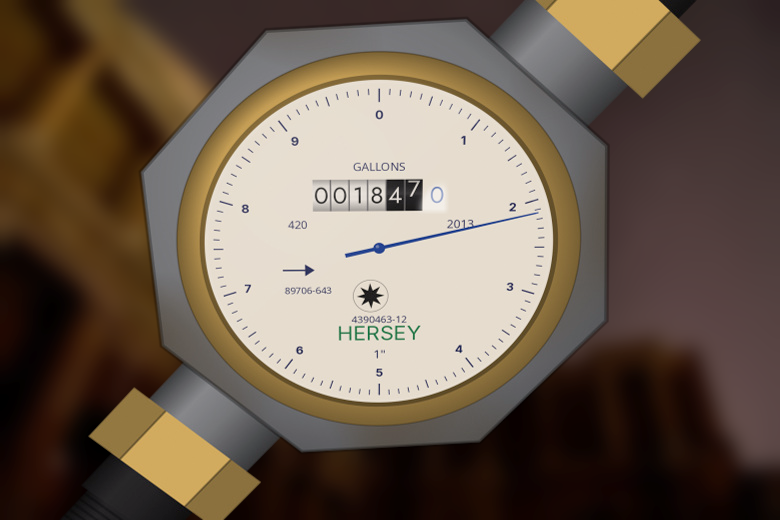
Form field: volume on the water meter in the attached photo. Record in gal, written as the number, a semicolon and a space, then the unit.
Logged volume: 18472.1; gal
